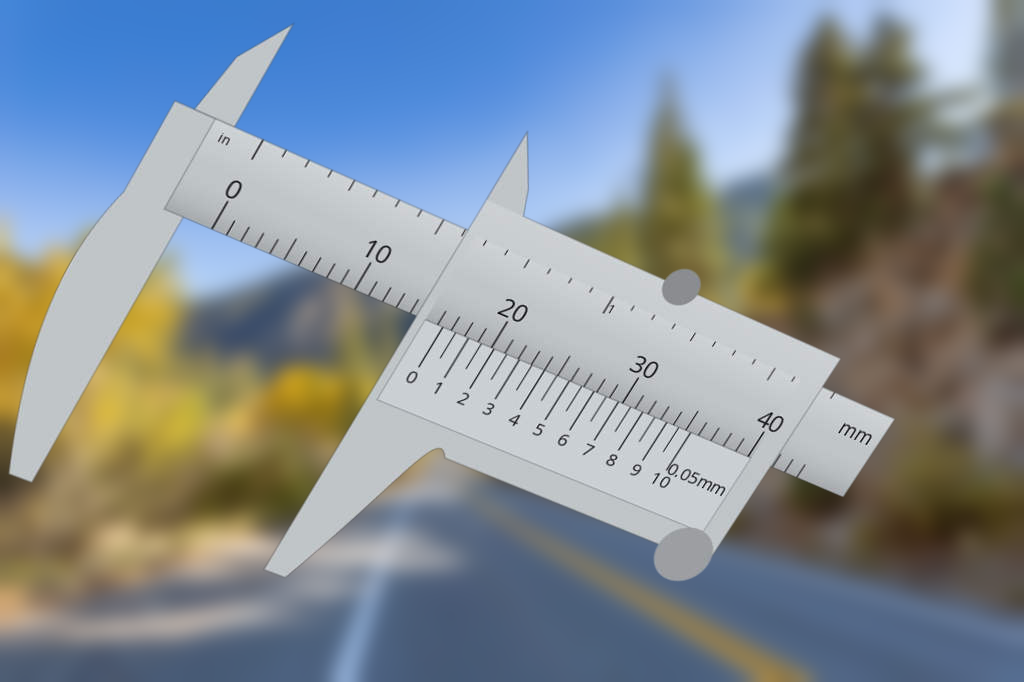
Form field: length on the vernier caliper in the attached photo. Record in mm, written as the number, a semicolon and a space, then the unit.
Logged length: 16.4; mm
